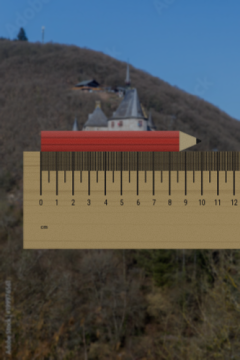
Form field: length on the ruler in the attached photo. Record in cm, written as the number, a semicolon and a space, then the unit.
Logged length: 10; cm
